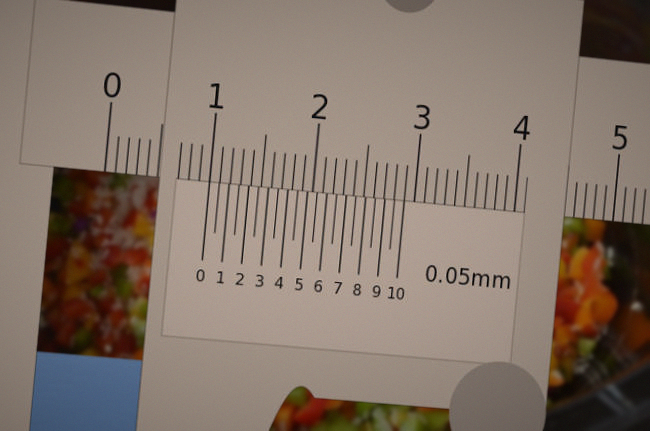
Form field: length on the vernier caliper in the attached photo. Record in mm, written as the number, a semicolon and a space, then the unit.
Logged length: 10.0; mm
